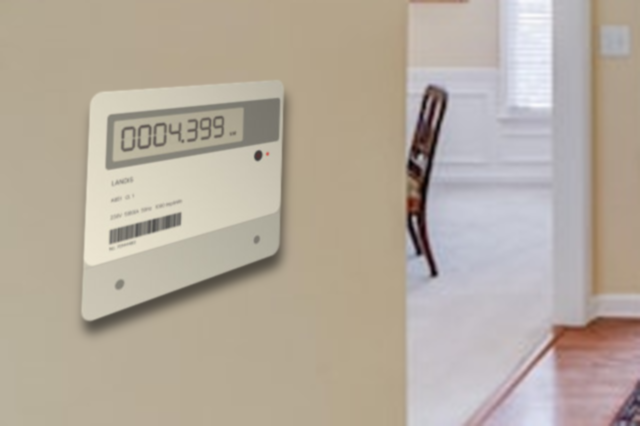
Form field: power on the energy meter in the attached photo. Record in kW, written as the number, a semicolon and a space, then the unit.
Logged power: 4.399; kW
